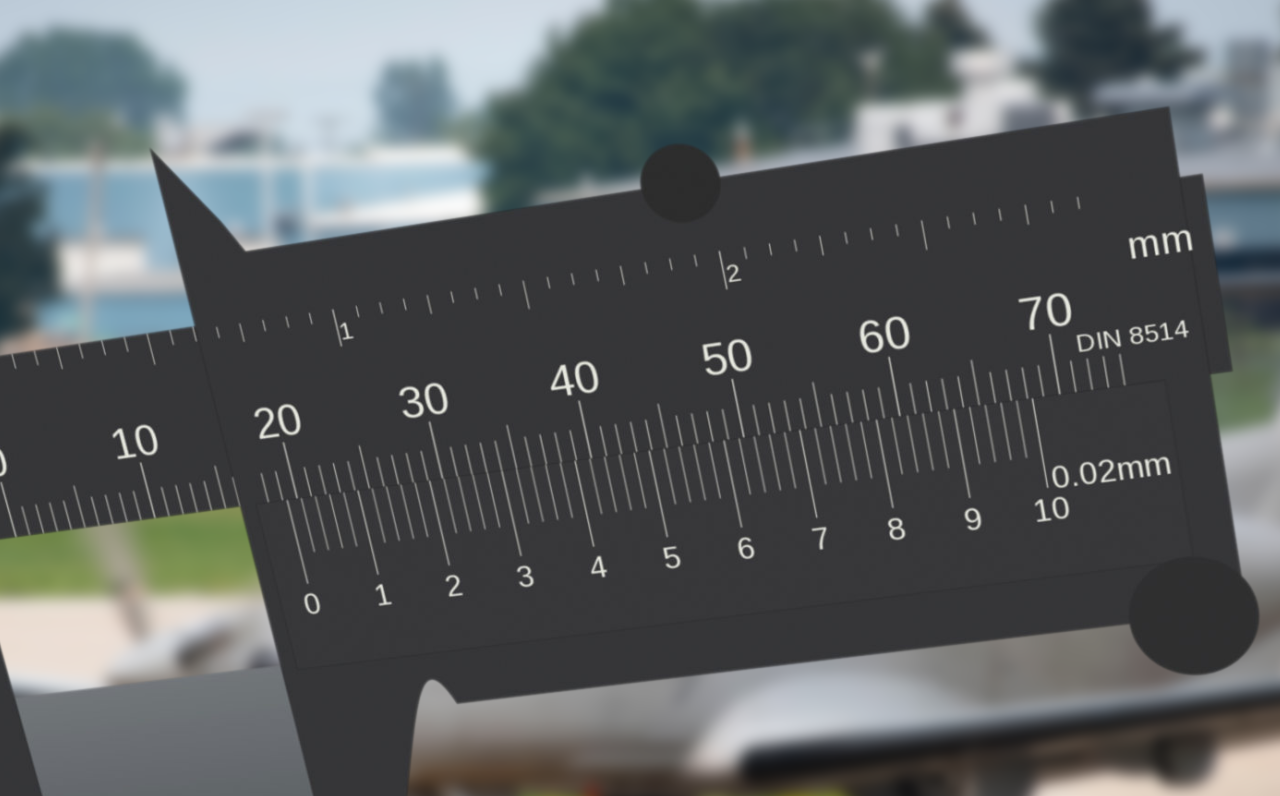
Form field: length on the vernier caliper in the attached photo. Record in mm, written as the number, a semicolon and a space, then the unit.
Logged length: 19.3; mm
